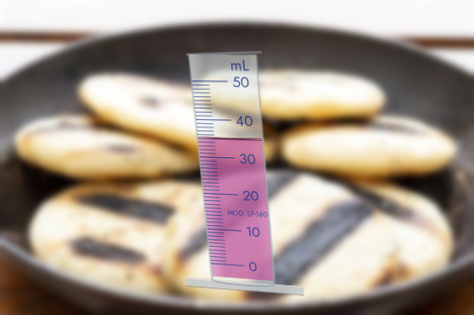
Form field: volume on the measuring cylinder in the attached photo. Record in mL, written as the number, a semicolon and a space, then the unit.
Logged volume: 35; mL
